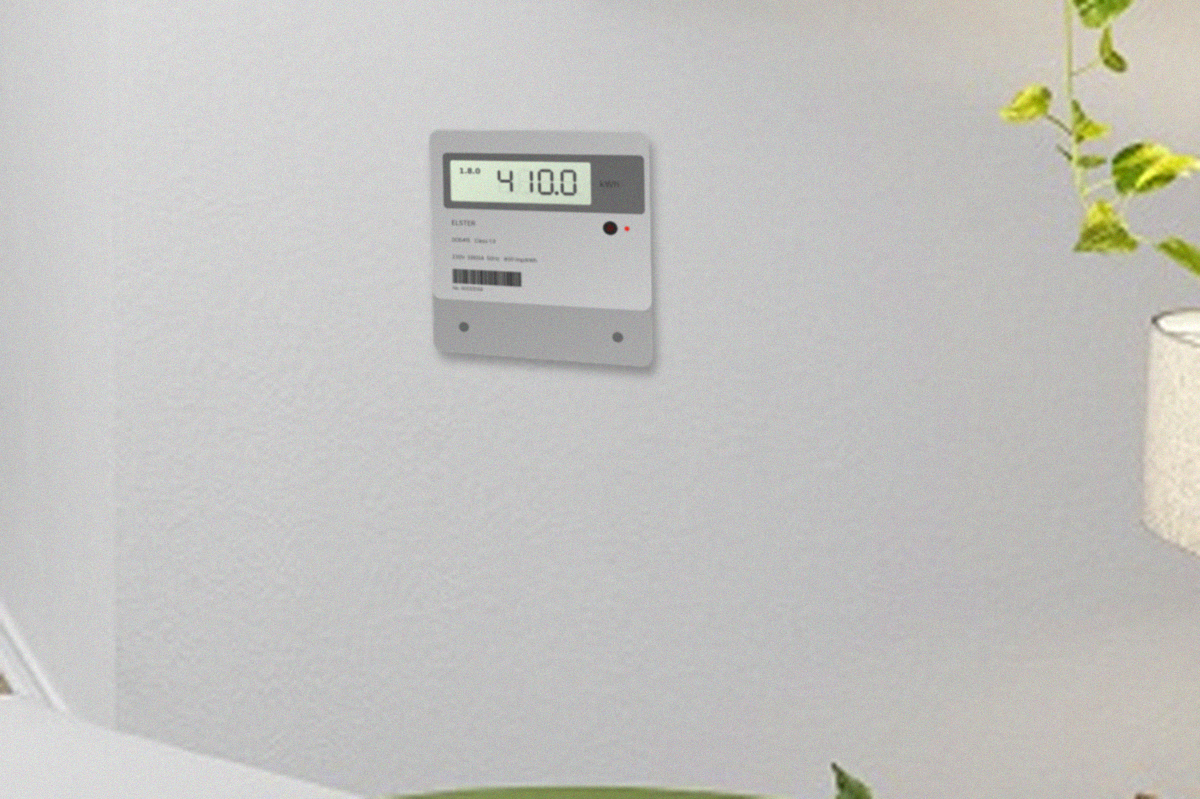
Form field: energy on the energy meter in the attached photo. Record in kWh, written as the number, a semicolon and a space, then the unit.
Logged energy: 410.0; kWh
